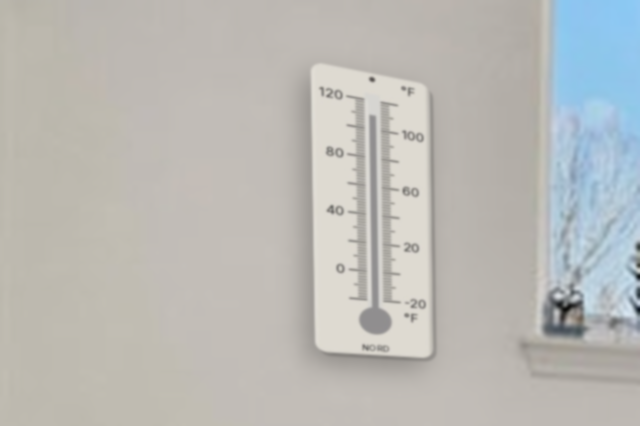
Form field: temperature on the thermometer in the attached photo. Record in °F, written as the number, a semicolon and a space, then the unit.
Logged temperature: 110; °F
